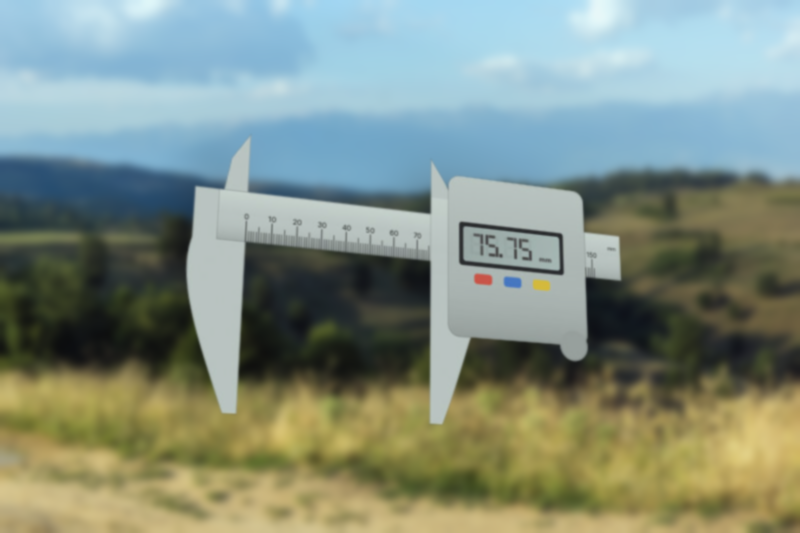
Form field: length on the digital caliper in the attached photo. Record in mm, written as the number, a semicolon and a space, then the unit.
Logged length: 75.75; mm
